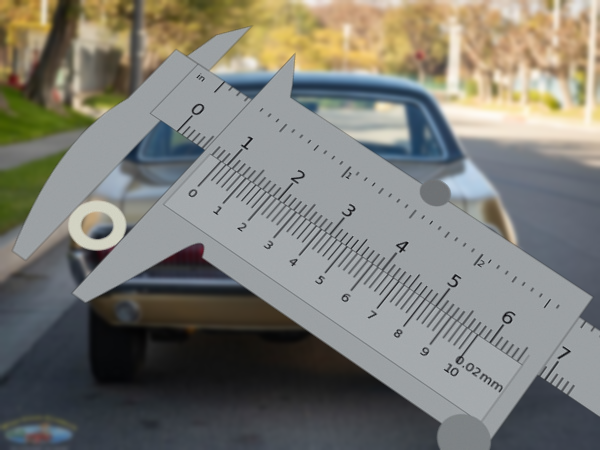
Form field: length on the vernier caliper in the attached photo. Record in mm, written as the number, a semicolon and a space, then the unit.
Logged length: 8.8; mm
